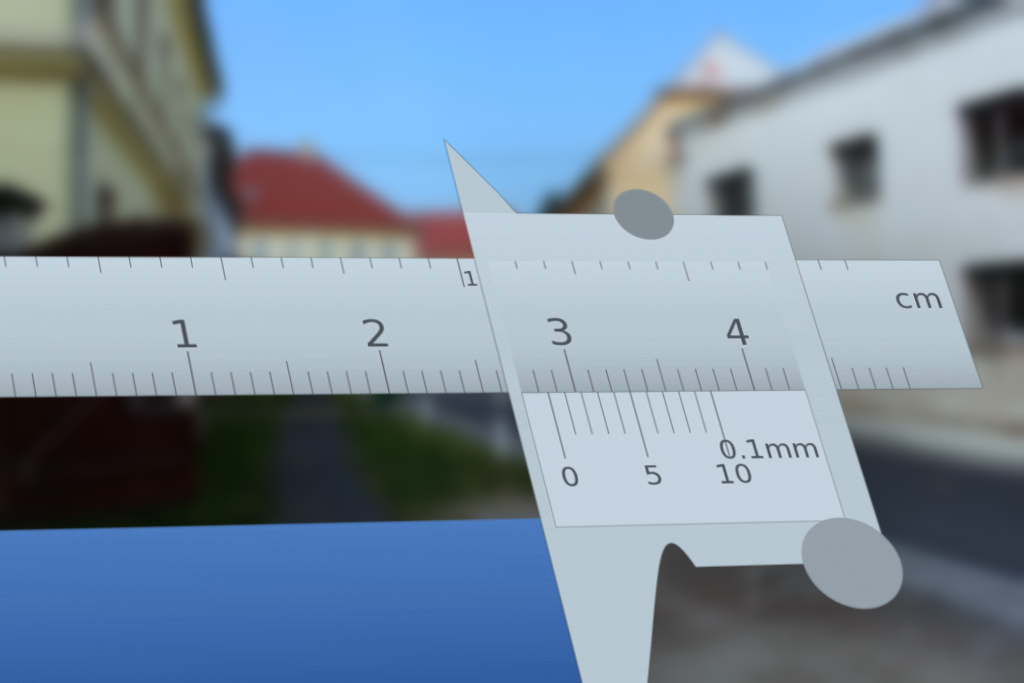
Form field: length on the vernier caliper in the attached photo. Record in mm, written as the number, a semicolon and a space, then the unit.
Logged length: 28.5; mm
